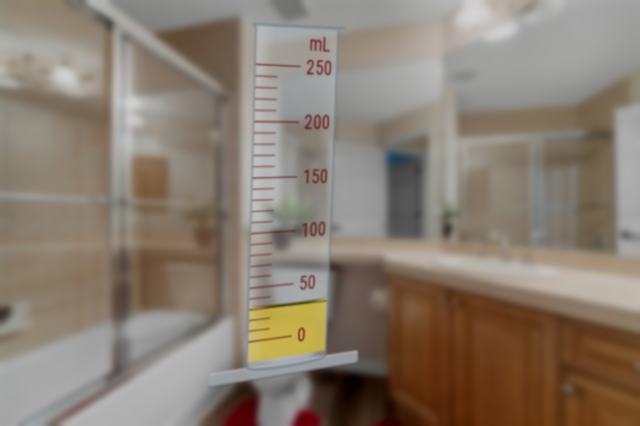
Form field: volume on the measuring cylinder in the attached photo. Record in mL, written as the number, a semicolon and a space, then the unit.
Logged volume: 30; mL
